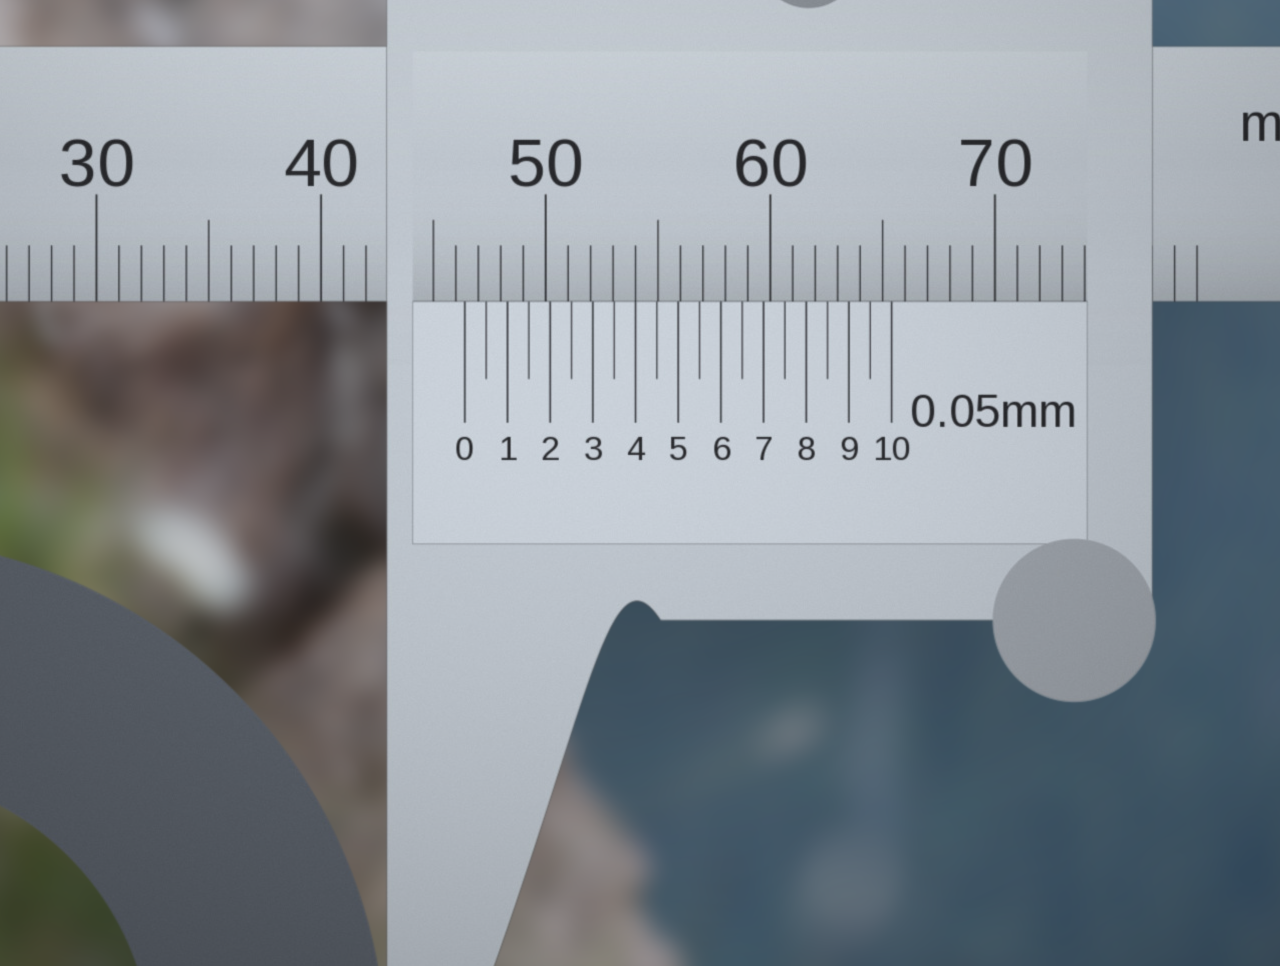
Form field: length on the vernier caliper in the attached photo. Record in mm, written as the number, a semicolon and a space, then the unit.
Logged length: 46.4; mm
